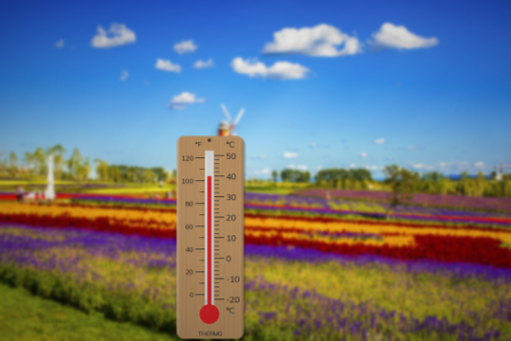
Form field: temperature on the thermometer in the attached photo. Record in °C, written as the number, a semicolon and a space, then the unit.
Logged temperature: 40; °C
